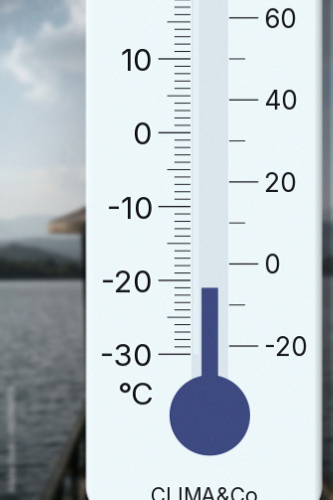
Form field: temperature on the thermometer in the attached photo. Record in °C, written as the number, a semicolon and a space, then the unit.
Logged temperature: -21; °C
